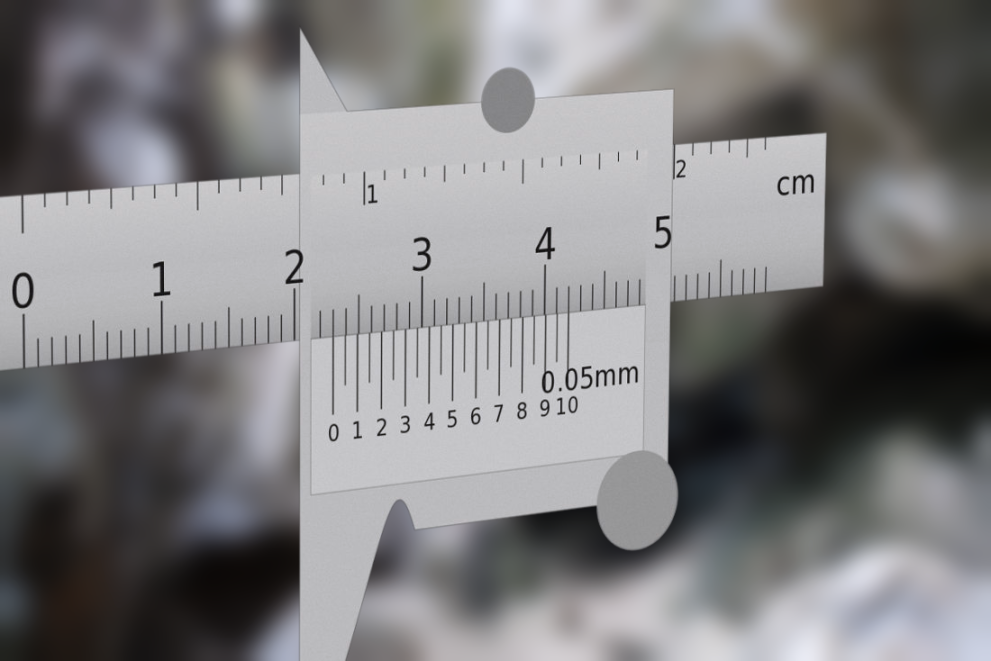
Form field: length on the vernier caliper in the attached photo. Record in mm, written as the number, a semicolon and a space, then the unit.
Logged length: 23.0; mm
